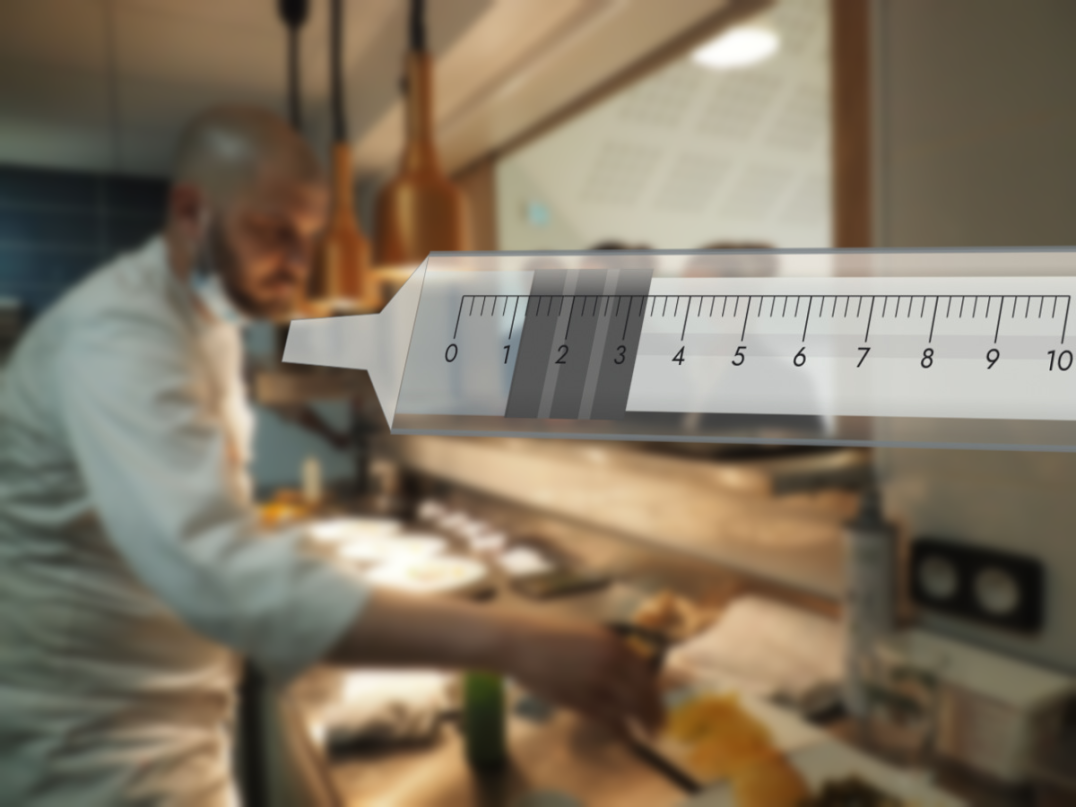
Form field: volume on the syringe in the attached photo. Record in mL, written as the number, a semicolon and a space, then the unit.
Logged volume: 1.2; mL
